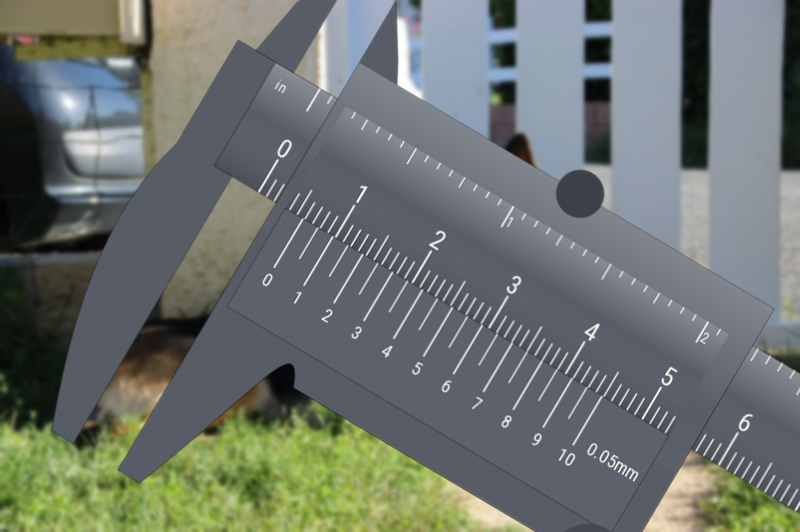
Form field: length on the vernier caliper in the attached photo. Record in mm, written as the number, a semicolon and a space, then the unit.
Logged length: 5.8; mm
